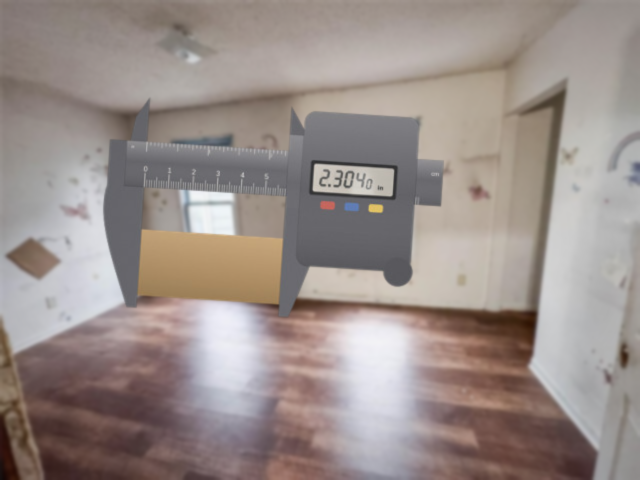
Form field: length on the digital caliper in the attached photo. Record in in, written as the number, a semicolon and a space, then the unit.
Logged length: 2.3040; in
